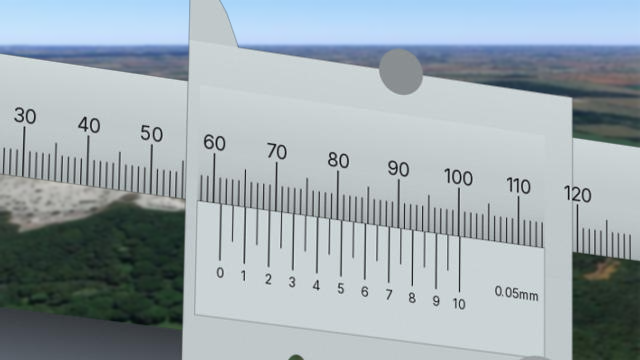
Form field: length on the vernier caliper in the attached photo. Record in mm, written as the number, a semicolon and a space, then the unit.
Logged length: 61.2; mm
